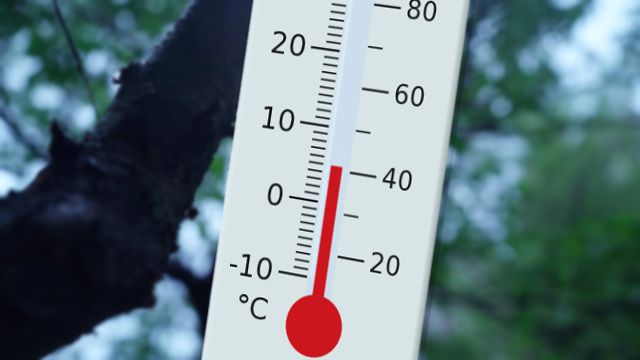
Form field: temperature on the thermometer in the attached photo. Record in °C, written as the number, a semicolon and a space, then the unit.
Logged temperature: 5; °C
